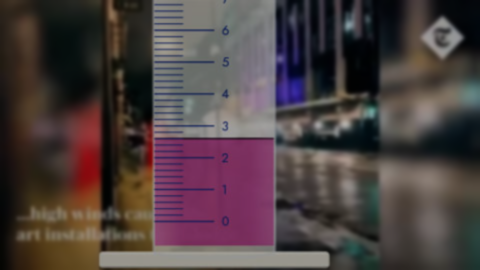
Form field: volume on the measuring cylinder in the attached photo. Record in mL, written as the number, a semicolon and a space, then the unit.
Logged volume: 2.6; mL
